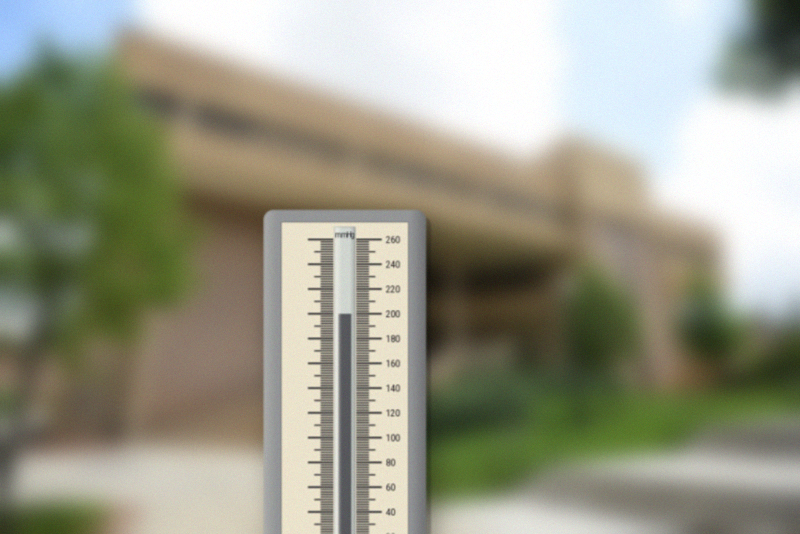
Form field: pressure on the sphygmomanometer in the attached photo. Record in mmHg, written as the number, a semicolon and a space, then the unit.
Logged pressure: 200; mmHg
